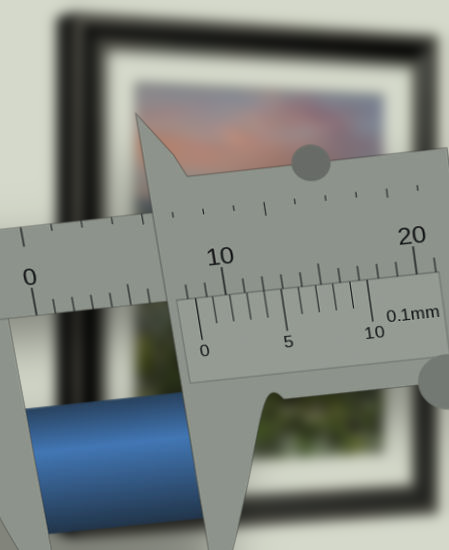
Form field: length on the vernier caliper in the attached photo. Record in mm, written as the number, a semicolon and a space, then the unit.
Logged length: 8.4; mm
